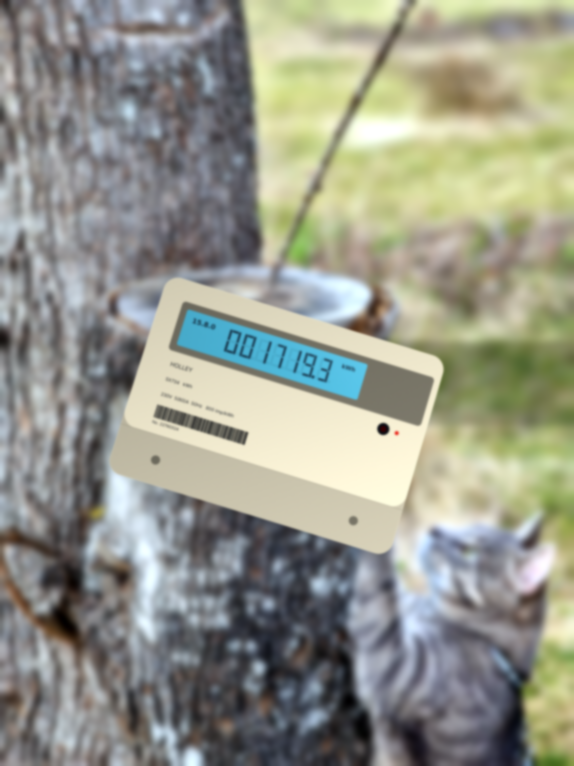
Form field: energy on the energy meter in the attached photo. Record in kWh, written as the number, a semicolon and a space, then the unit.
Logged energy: 1719.3; kWh
